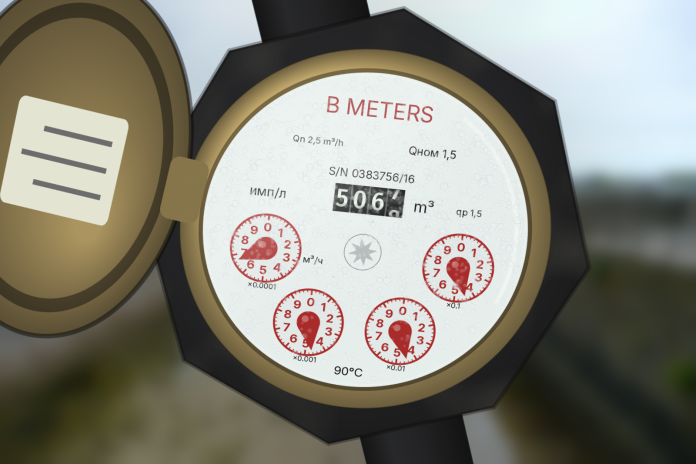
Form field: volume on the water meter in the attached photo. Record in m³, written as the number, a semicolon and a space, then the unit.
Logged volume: 5067.4446; m³
